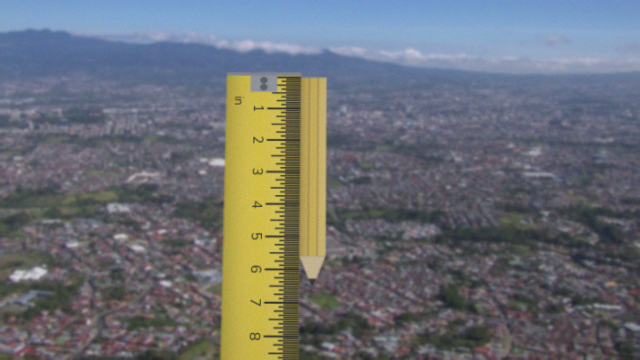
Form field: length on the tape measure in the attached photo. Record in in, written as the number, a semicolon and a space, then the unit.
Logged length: 6.5; in
